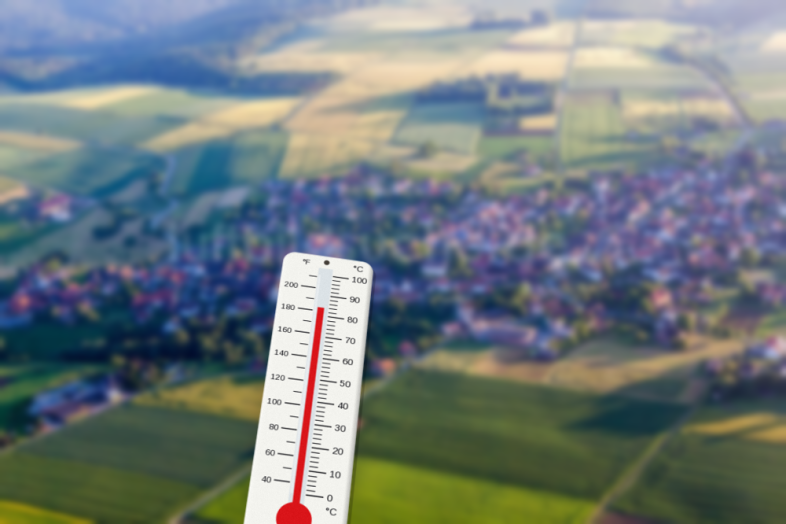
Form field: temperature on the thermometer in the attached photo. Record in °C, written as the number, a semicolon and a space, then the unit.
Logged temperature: 84; °C
